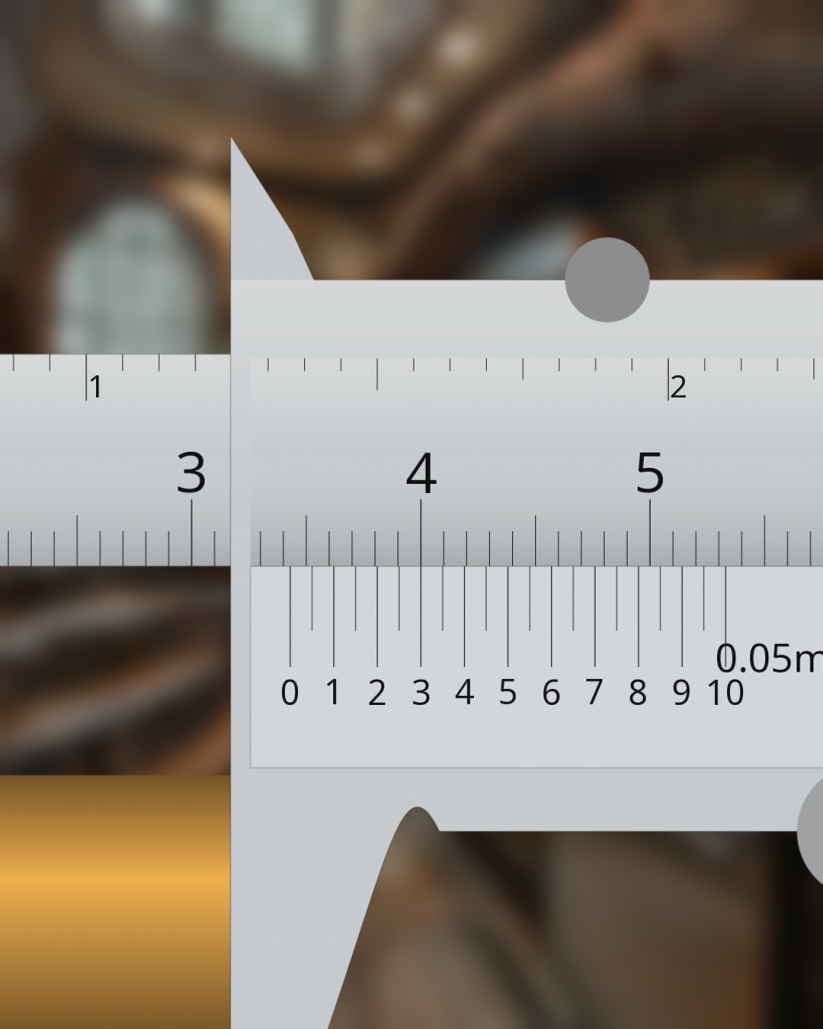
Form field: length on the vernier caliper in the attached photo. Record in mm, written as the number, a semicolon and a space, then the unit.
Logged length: 34.30; mm
